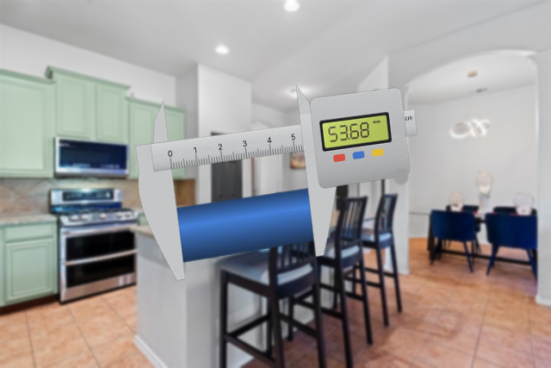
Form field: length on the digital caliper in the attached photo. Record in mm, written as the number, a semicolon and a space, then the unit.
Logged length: 53.68; mm
